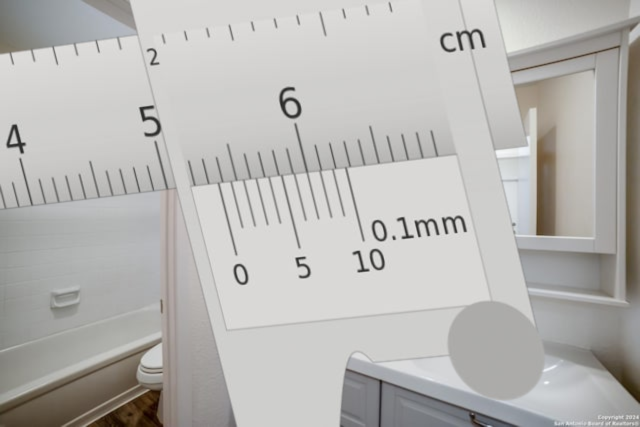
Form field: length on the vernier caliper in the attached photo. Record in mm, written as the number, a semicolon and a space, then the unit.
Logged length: 53.7; mm
